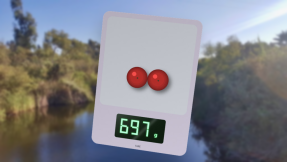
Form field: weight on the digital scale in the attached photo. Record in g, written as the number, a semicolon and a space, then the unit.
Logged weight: 697; g
